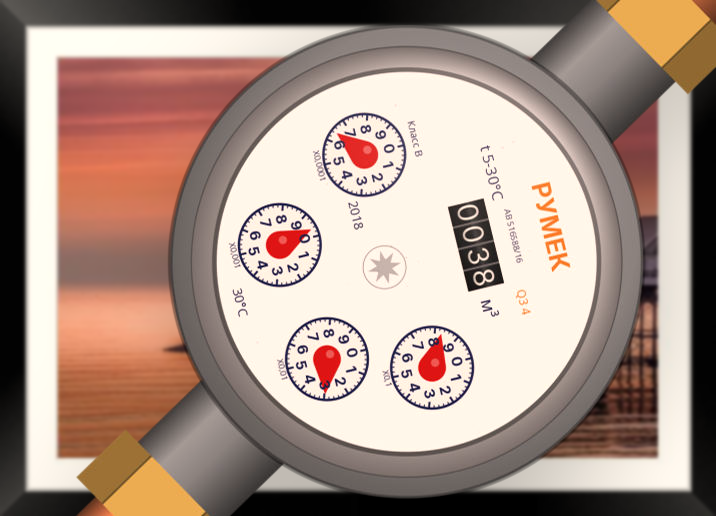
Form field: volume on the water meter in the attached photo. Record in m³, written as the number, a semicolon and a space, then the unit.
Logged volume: 38.8296; m³
